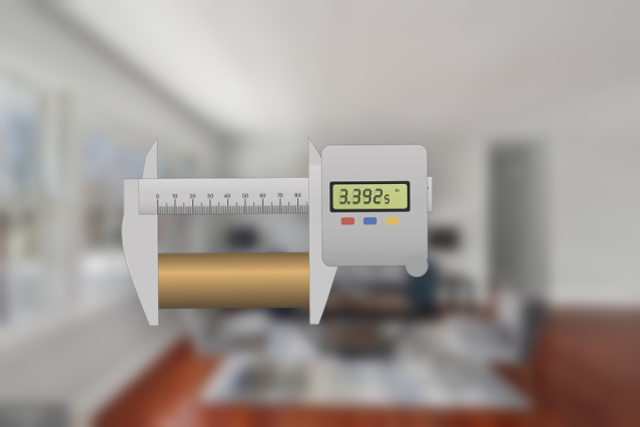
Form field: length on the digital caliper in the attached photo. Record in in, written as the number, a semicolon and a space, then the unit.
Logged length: 3.3925; in
